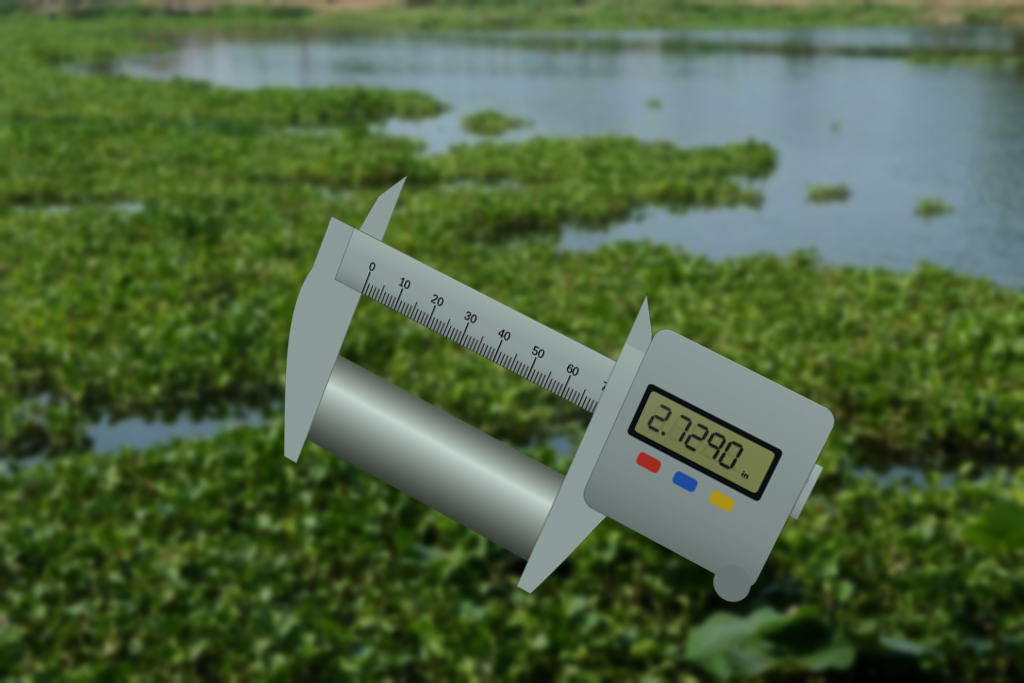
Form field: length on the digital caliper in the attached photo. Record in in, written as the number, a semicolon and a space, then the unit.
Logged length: 2.7290; in
